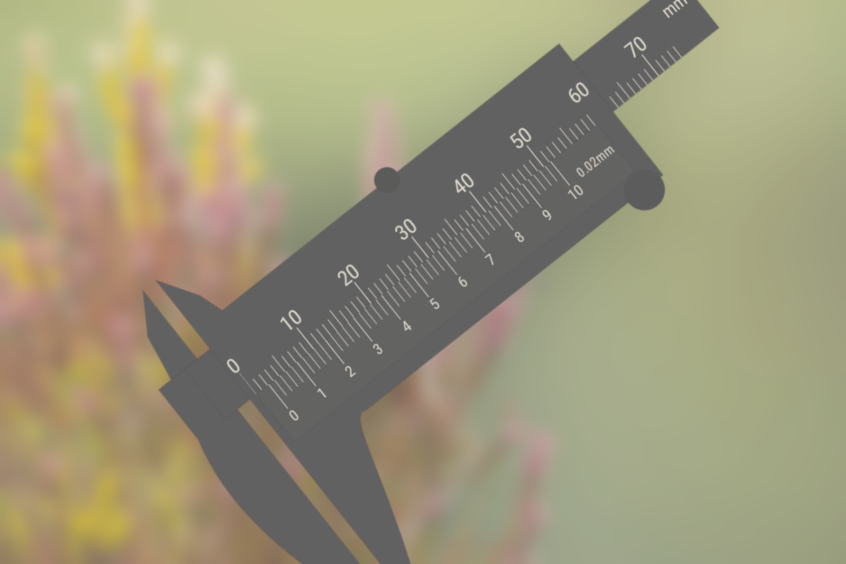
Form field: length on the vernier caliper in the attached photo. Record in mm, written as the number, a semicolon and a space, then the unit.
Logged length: 2.2; mm
